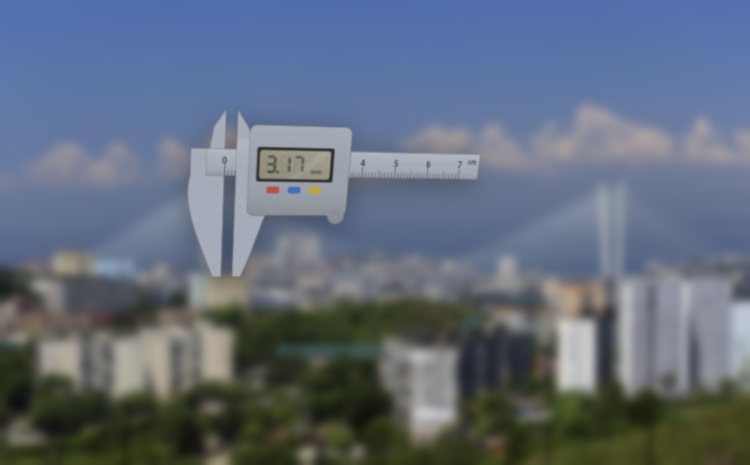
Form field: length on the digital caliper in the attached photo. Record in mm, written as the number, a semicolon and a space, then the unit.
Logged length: 3.17; mm
